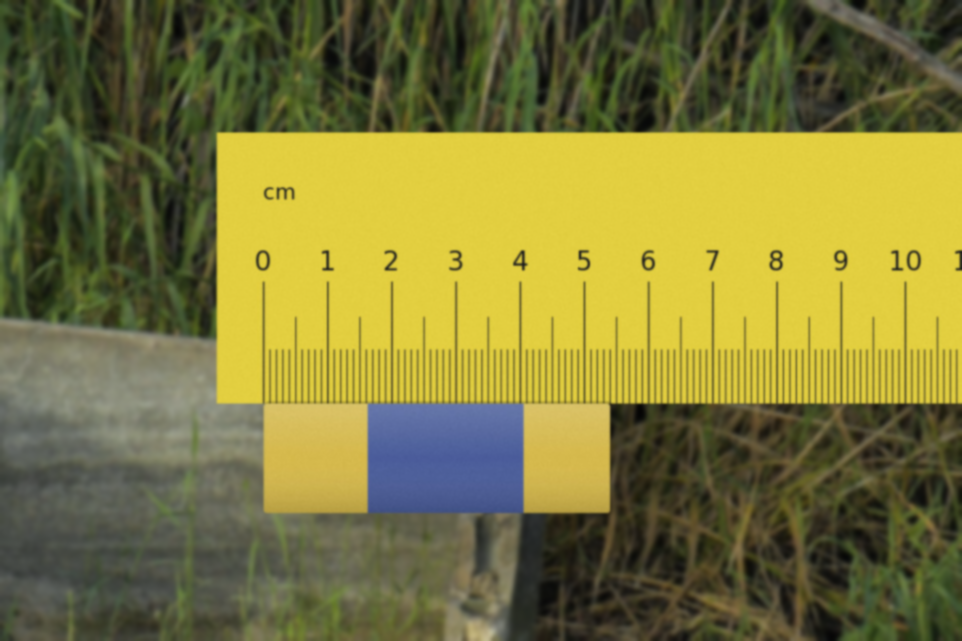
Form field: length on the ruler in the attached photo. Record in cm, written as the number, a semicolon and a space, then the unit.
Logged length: 5.4; cm
